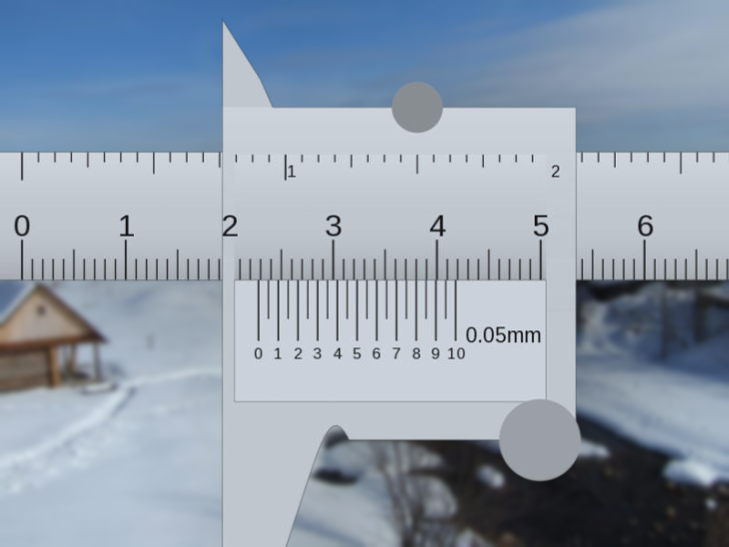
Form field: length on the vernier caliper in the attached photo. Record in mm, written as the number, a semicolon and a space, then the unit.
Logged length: 22.8; mm
